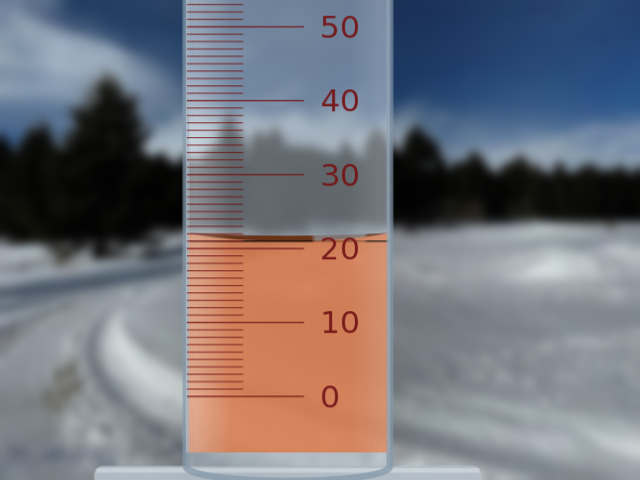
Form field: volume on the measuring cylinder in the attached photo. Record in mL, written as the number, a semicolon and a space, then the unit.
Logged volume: 21; mL
